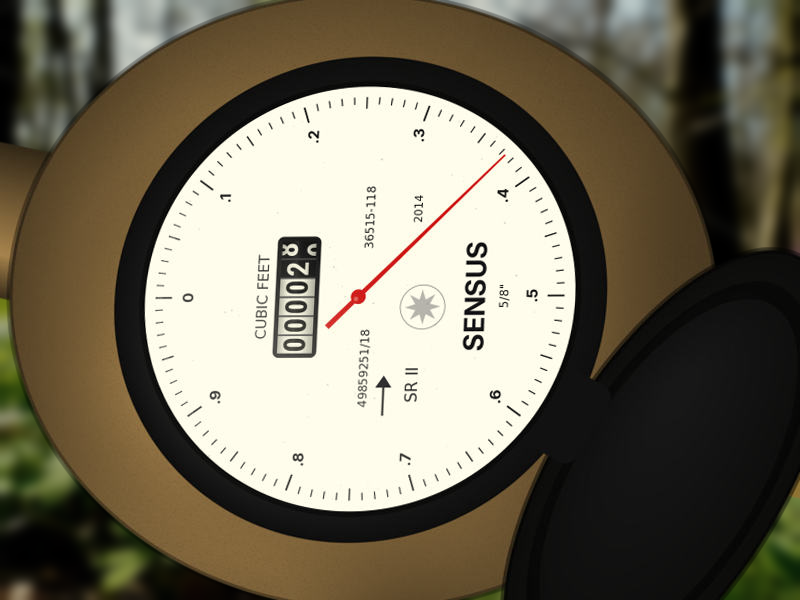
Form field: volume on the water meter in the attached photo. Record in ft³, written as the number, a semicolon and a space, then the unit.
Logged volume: 28.37; ft³
